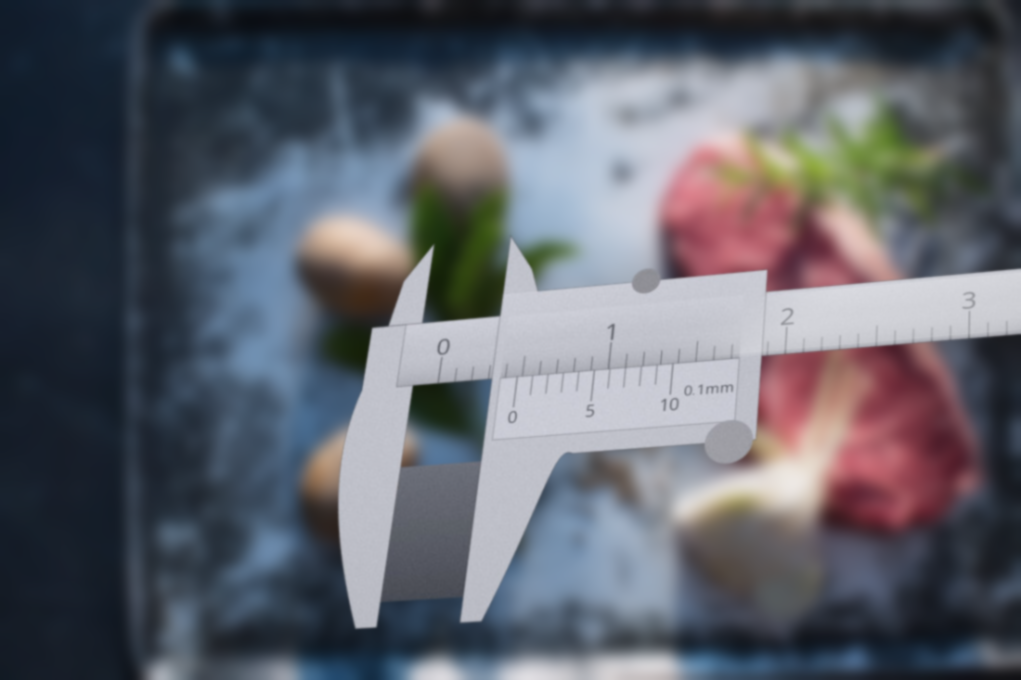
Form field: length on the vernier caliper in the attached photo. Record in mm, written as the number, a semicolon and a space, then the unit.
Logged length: 4.7; mm
